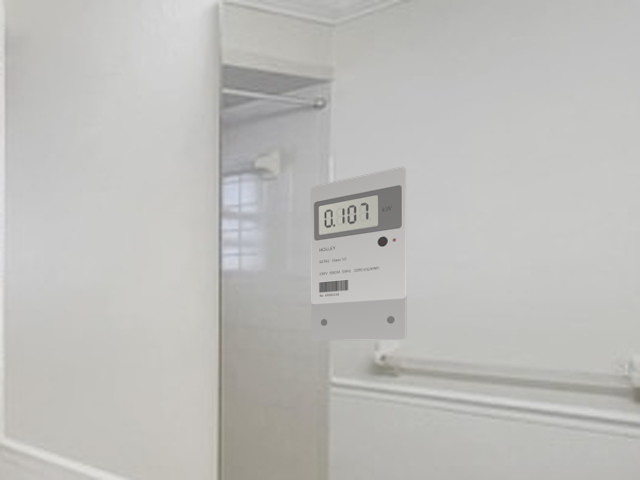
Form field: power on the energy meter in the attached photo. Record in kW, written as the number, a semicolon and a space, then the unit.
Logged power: 0.107; kW
